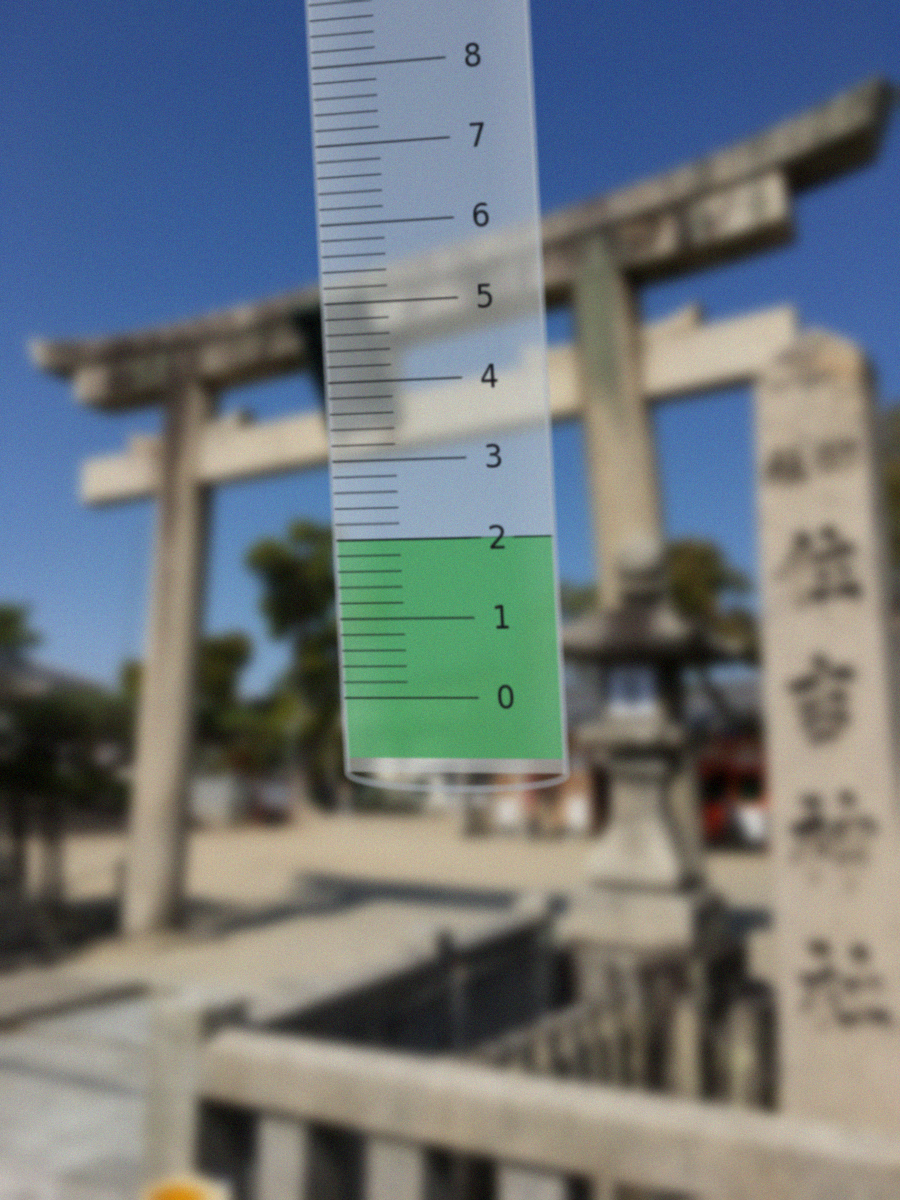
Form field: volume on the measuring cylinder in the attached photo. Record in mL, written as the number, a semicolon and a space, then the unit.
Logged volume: 2; mL
